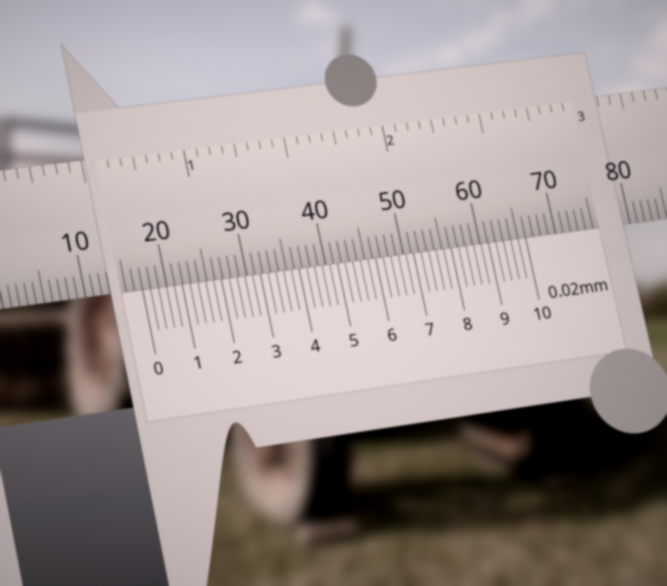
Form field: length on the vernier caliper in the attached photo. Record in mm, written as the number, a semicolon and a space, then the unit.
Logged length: 17.0; mm
